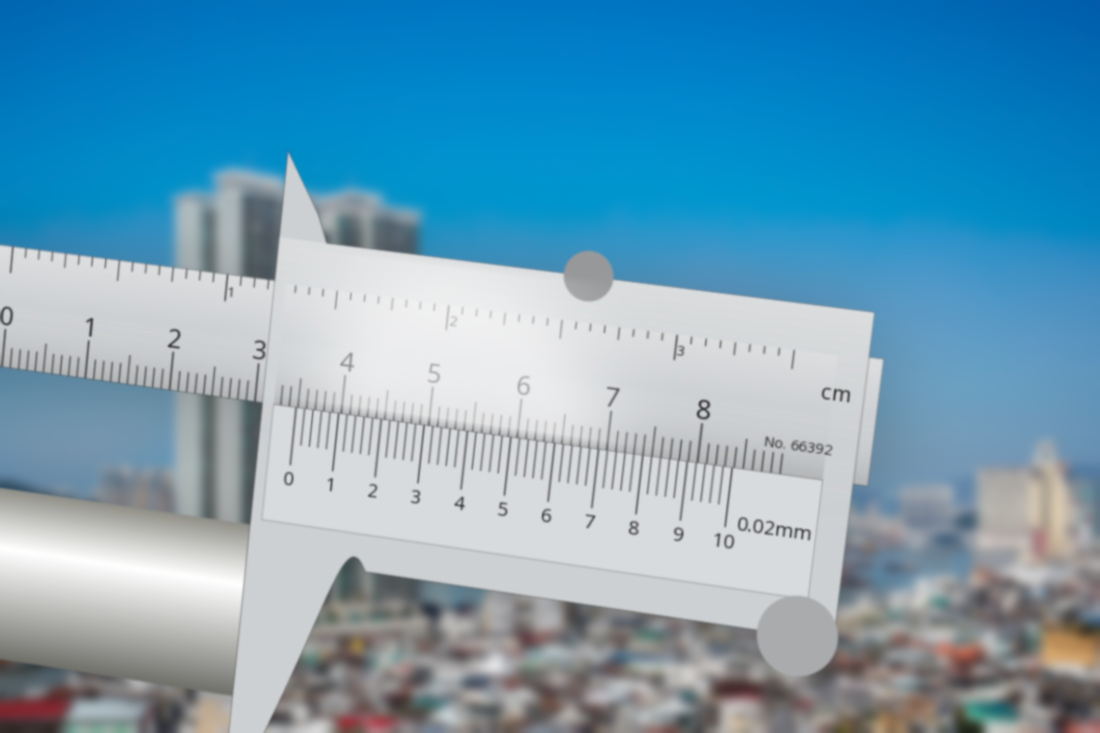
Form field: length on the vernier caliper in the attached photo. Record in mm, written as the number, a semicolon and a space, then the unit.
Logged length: 34.8; mm
